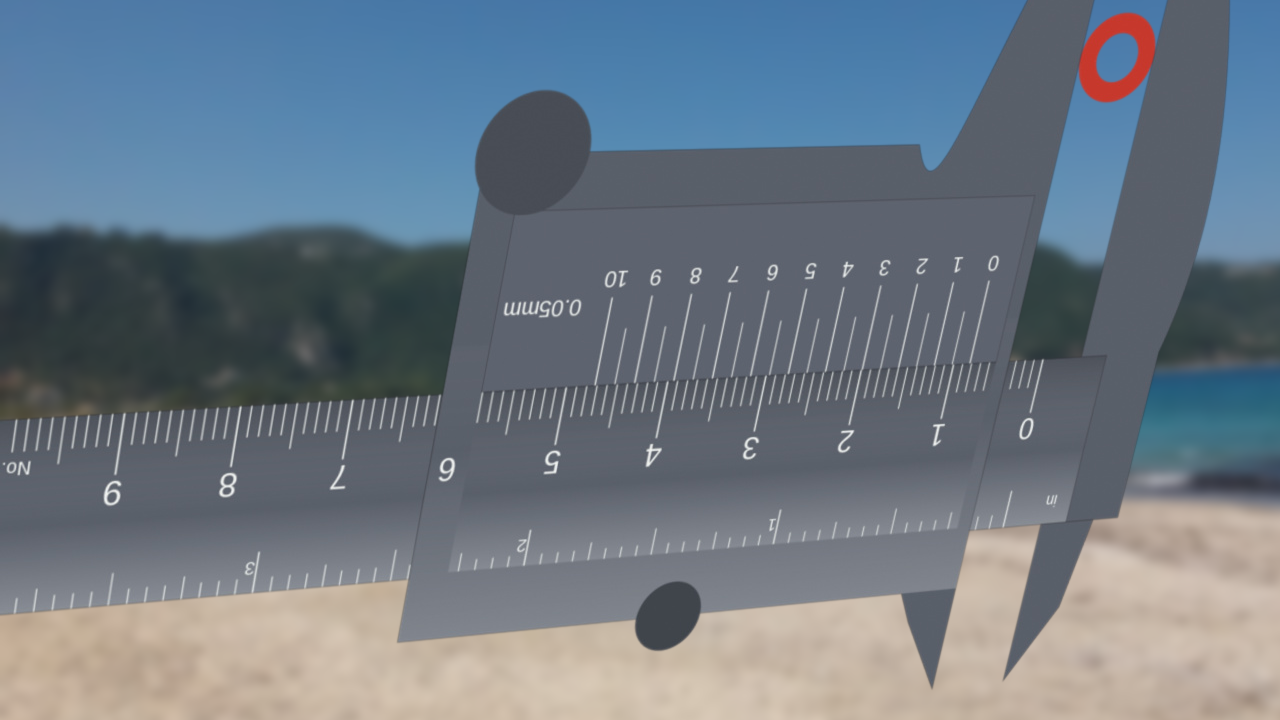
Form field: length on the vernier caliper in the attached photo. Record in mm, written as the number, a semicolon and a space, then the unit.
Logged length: 8.2; mm
